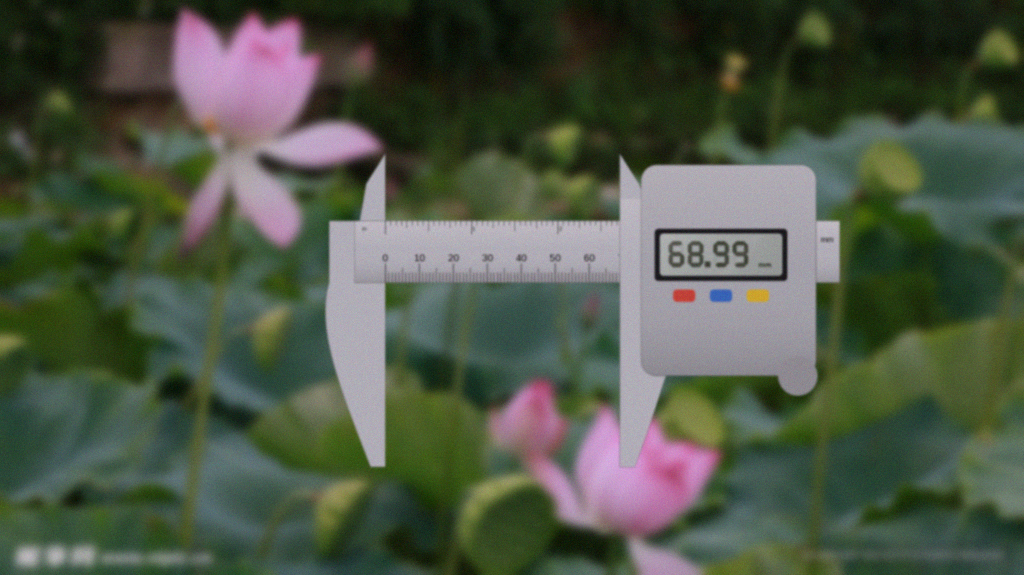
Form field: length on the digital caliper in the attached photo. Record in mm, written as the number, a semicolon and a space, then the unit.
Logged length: 68.99; mm
